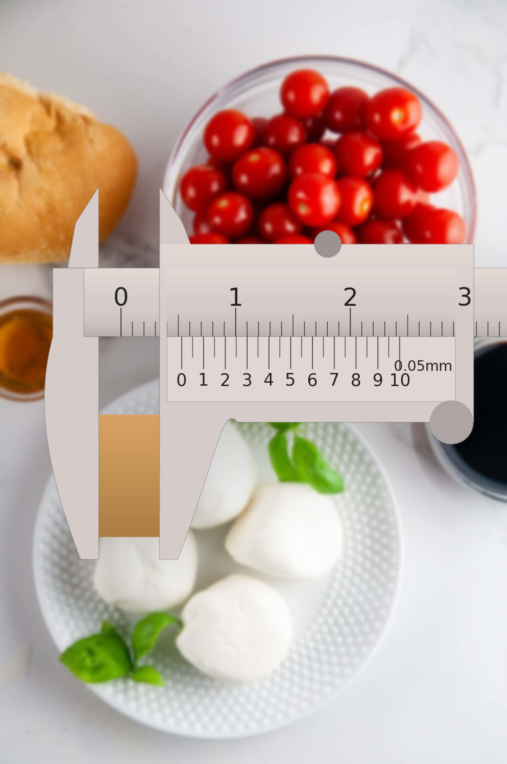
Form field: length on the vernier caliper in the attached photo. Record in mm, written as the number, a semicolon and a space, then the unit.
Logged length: 5.3; mm
